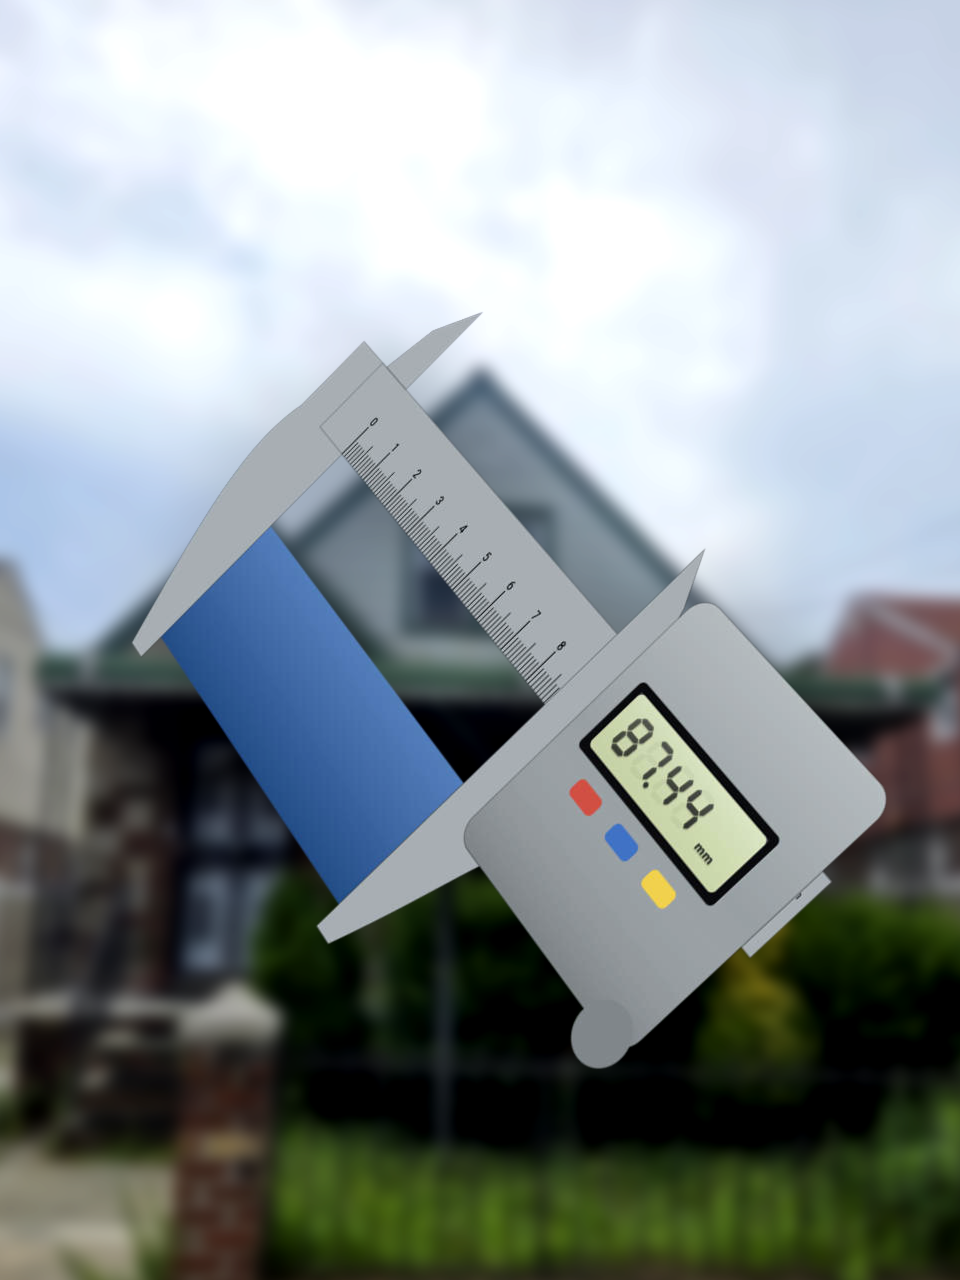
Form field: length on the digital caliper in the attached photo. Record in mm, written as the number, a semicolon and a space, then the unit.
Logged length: 87.44; mm
